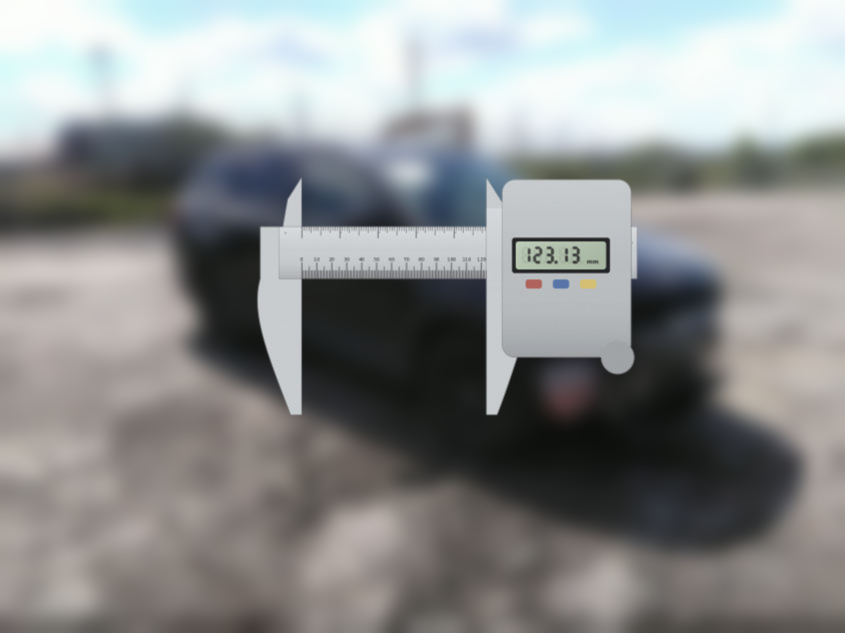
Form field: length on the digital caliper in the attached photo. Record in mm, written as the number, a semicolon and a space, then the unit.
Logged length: 123.13; mm
